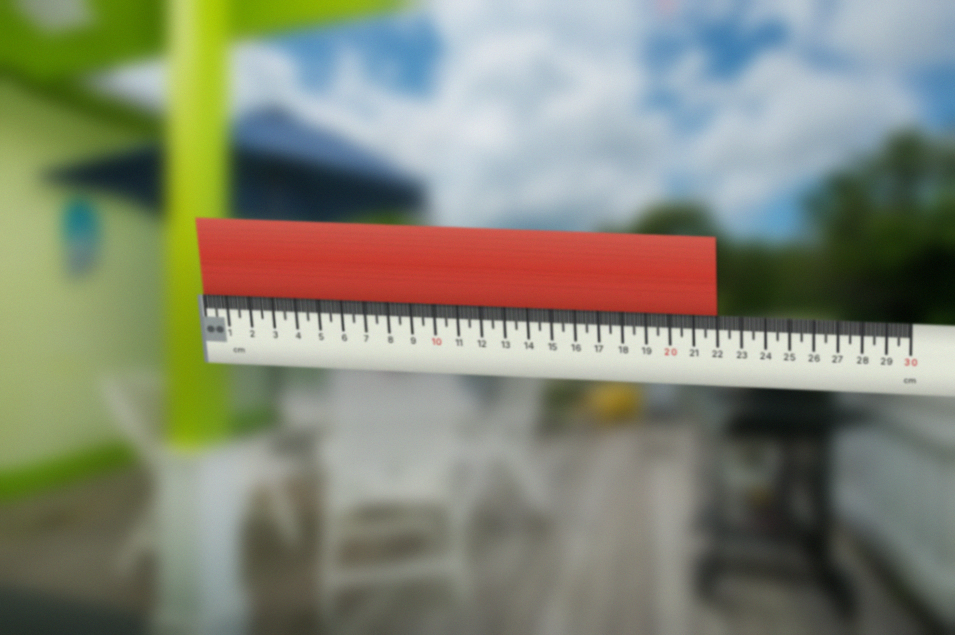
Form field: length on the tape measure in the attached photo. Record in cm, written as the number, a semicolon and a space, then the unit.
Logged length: 22; cm
